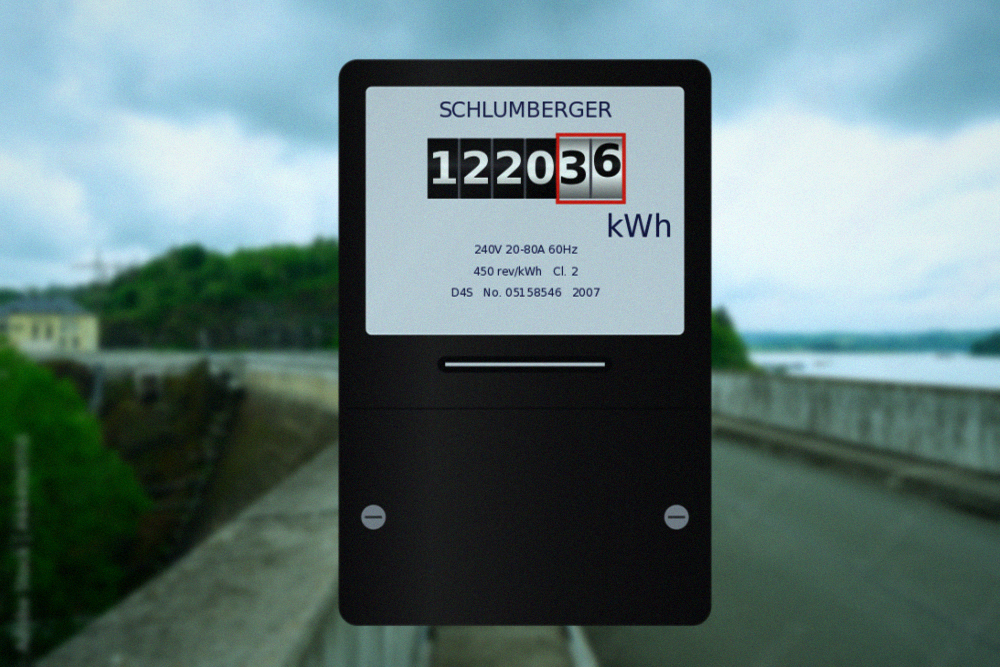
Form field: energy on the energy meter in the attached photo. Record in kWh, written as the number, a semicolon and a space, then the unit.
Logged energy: 1220.36; kWh
